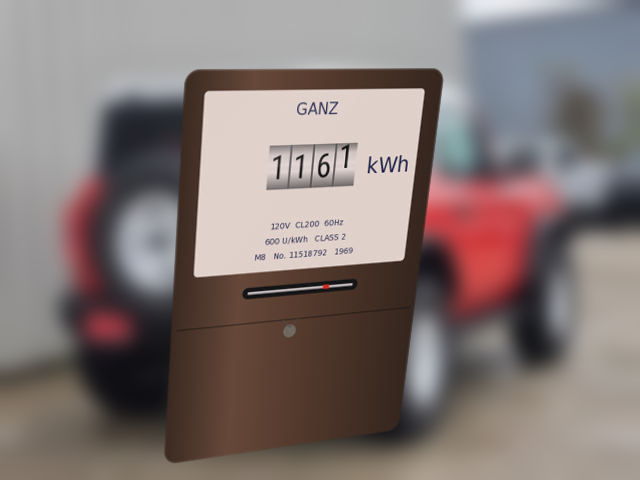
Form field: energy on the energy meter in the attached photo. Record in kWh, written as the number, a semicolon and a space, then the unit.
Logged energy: 1161; kWh
